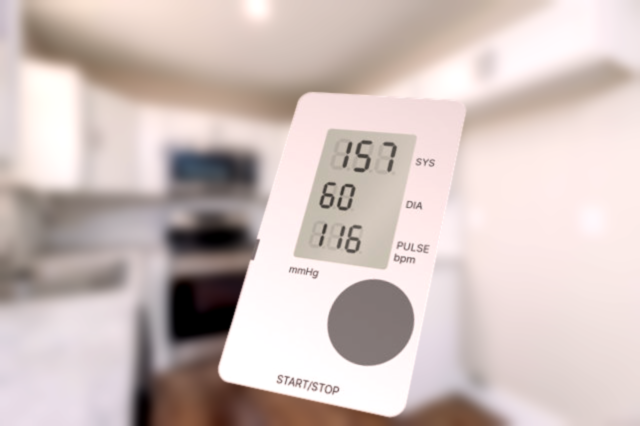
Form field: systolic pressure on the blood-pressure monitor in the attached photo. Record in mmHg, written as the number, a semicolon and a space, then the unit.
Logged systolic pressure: 157; mmHg
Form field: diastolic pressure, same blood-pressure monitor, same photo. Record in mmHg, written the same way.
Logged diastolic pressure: 60; mmHg
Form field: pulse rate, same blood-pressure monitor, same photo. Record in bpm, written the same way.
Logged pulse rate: 116; bpm
